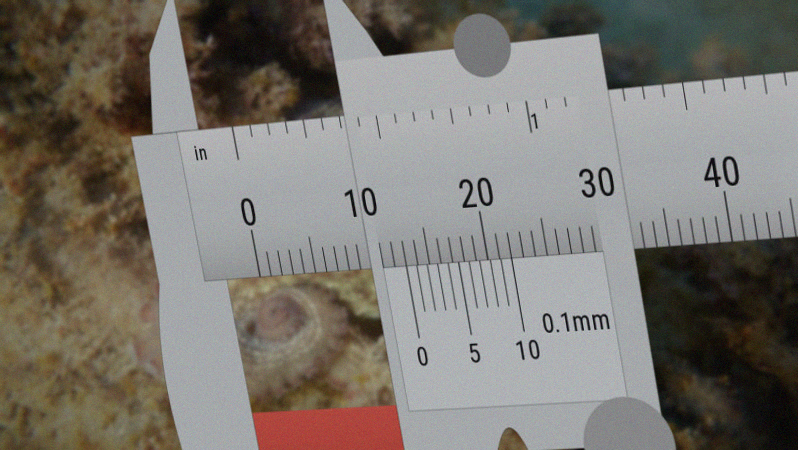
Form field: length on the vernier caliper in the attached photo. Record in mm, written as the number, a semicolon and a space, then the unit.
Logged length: 13.0; mm
